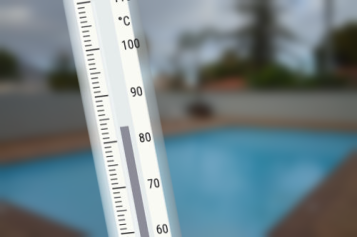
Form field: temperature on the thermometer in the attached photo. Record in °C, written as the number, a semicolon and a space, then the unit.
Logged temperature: 83; °C
